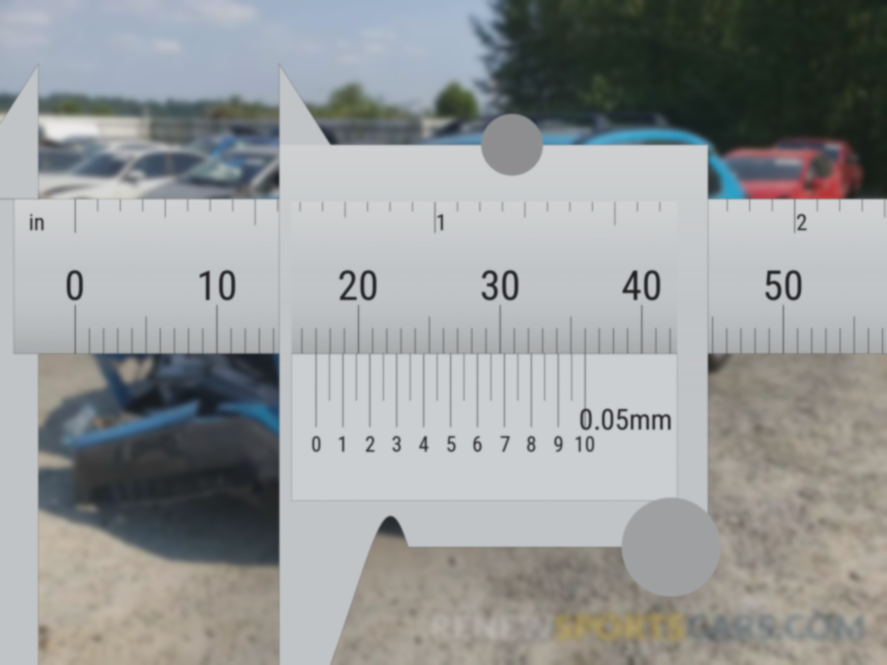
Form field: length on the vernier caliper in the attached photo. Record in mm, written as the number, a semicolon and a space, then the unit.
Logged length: 17.0; mm
